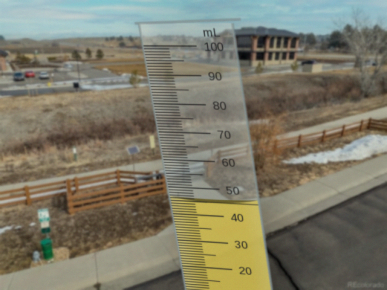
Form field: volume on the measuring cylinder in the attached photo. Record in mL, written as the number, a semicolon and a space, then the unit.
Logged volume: 45; mL
